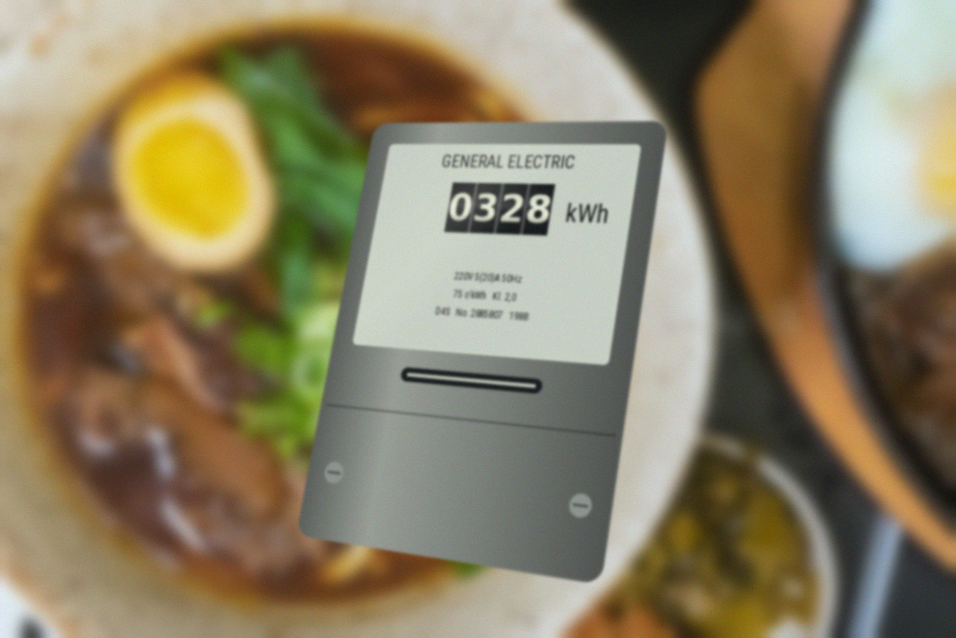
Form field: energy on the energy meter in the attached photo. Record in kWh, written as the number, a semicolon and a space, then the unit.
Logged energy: 328; kWh
